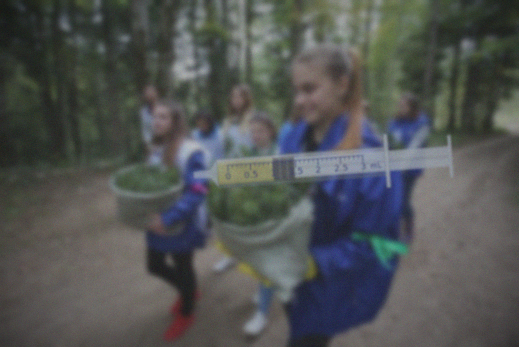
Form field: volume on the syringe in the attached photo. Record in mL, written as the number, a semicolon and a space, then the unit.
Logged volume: 1; mL
